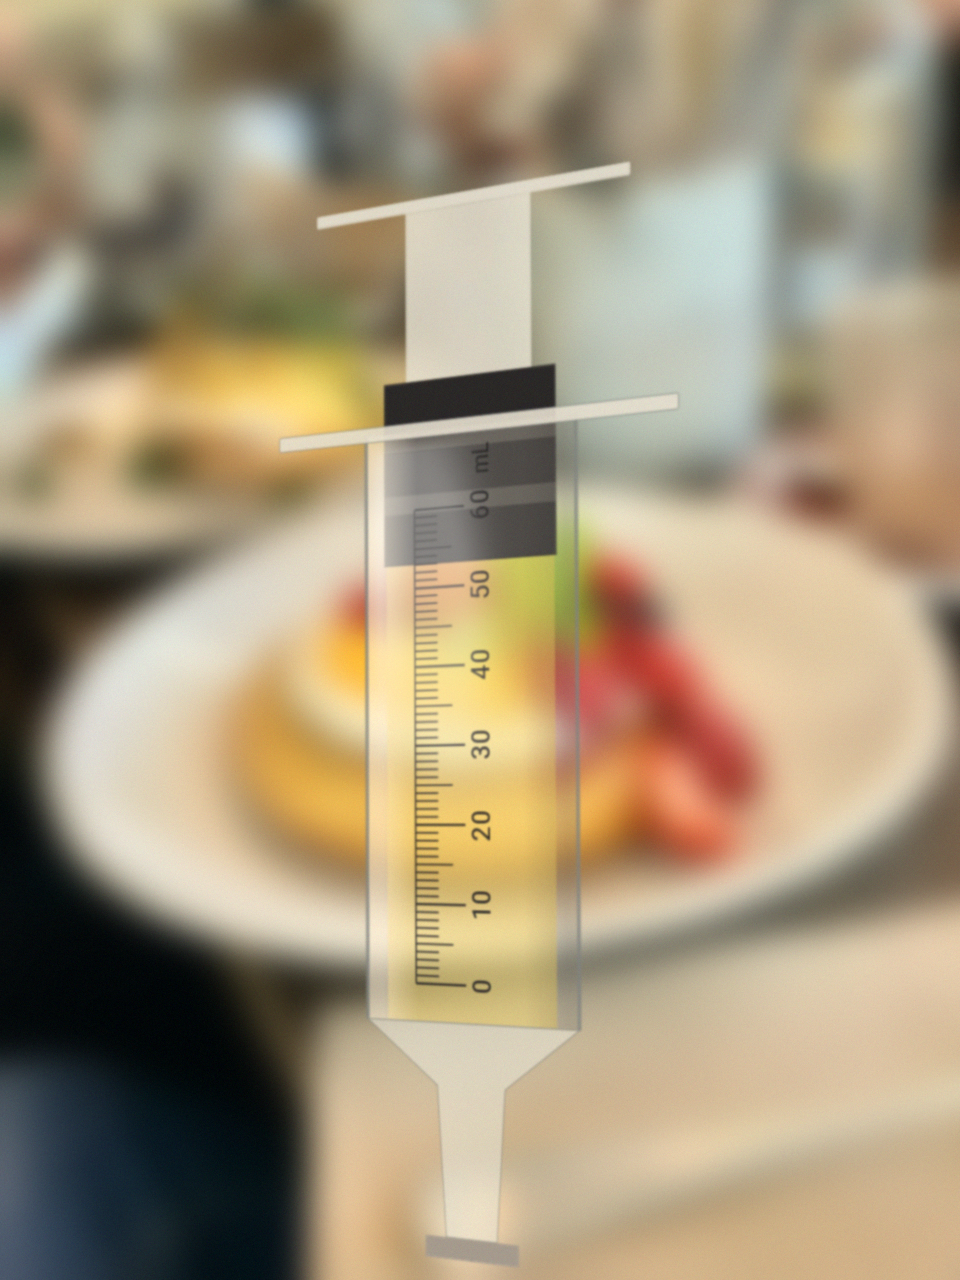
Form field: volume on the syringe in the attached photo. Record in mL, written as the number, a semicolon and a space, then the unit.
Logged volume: 53; mL
